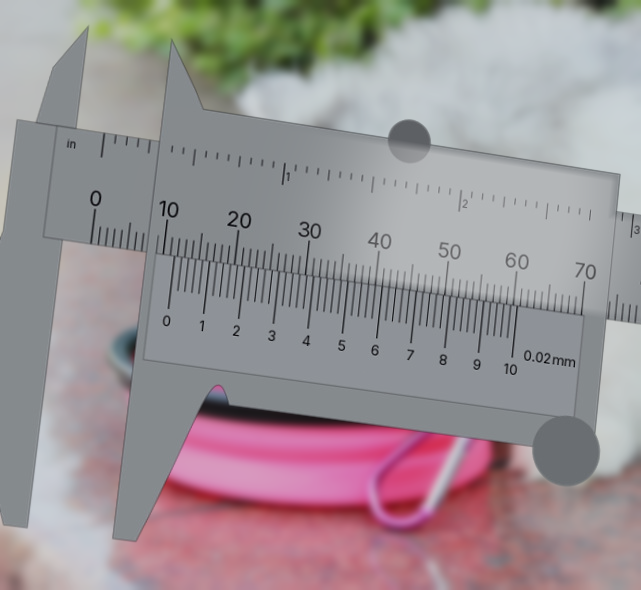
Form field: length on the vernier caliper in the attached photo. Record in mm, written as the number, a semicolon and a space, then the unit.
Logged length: 11.6; mm
